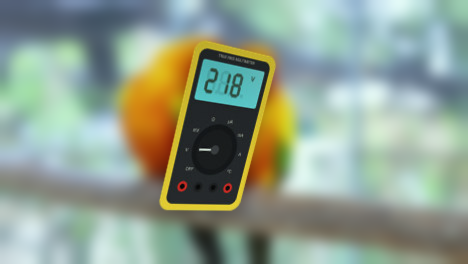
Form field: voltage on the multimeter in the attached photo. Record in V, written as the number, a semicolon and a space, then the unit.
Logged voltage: 218; V
